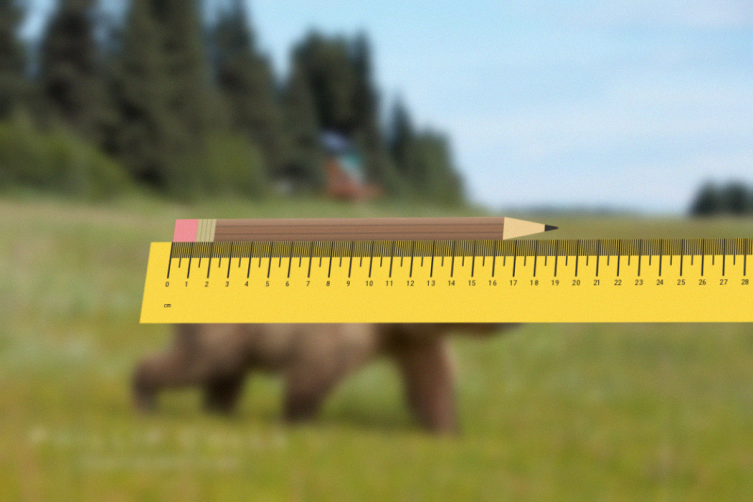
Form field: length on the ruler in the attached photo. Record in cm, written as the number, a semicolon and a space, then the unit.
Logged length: 19; cm
